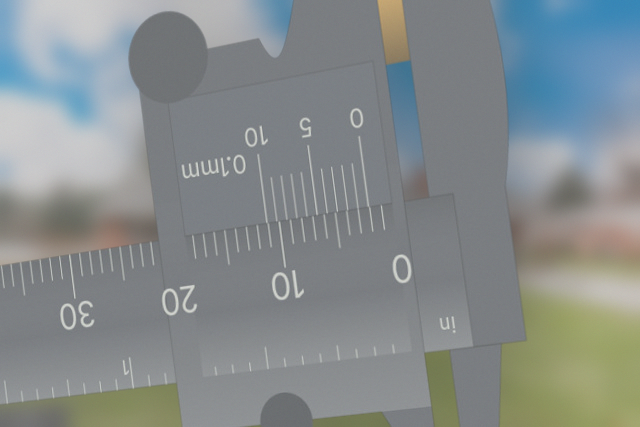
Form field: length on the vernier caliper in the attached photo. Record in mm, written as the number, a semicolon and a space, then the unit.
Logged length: 2.1; mm
